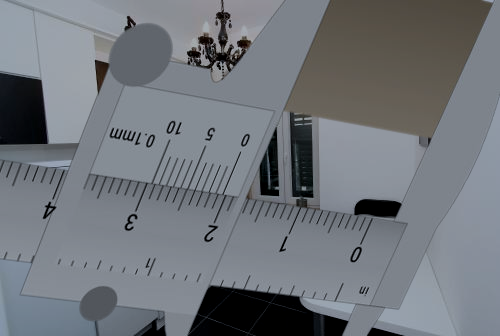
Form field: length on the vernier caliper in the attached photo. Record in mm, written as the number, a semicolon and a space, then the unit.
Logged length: 20.4; mm
